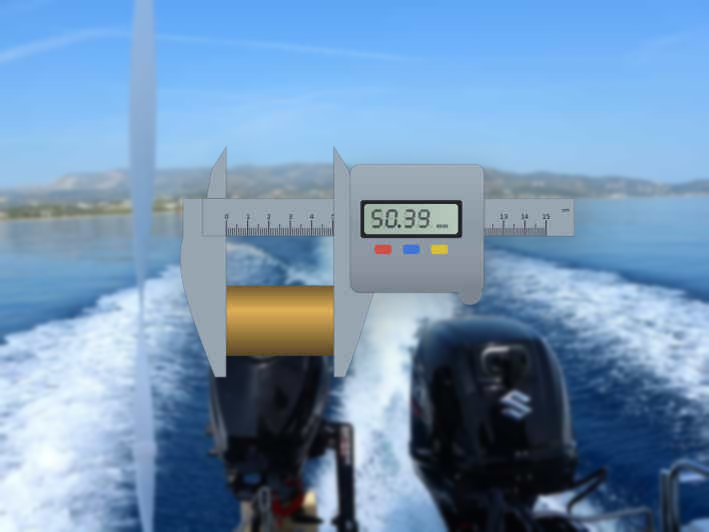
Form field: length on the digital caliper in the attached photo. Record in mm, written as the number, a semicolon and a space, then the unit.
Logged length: 50.39; mm
